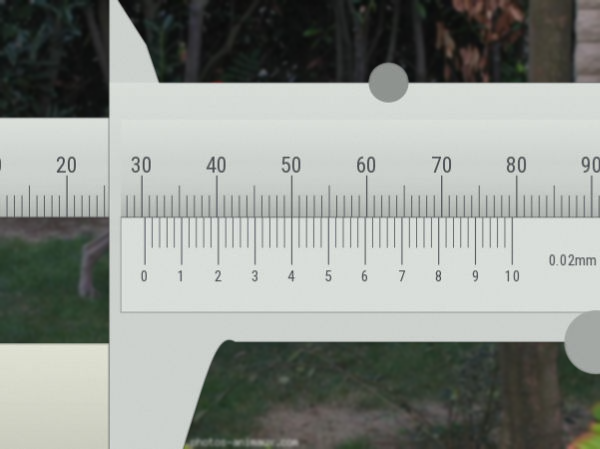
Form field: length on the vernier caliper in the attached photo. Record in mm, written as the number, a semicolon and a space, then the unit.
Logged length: 30.4; mm
